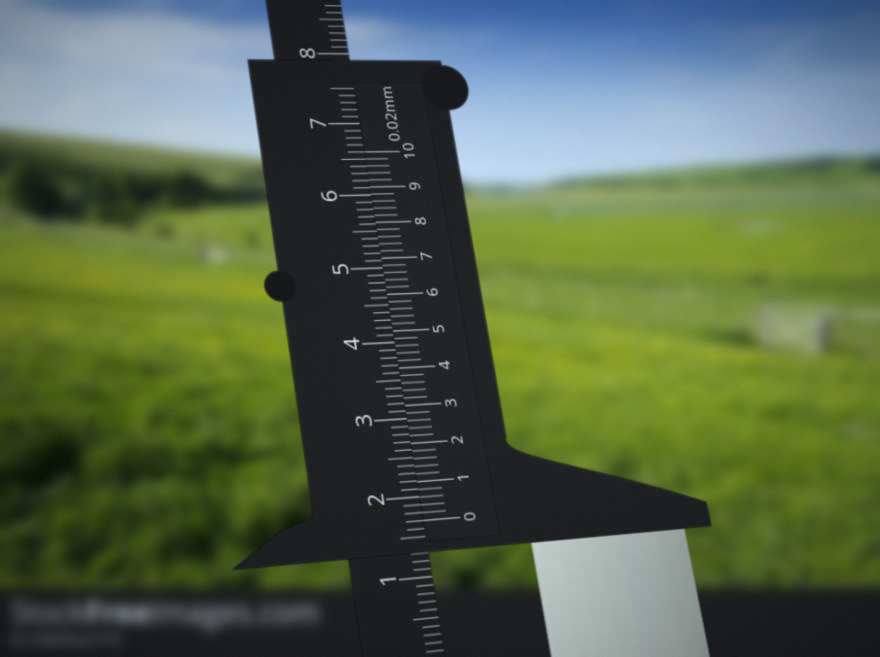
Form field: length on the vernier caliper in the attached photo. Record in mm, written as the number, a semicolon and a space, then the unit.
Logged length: 17.0; mm
